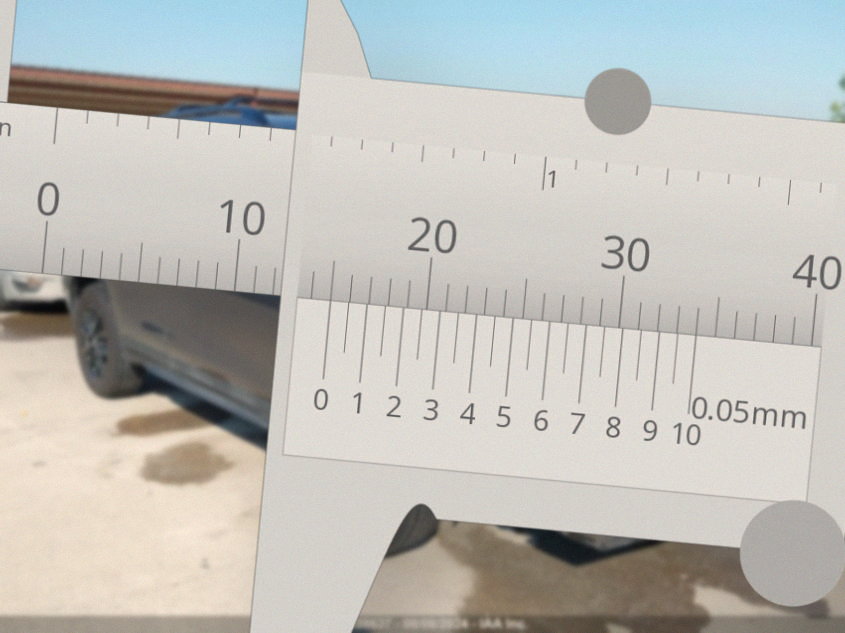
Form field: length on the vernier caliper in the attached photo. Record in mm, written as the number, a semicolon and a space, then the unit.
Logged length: 15.0; mm
